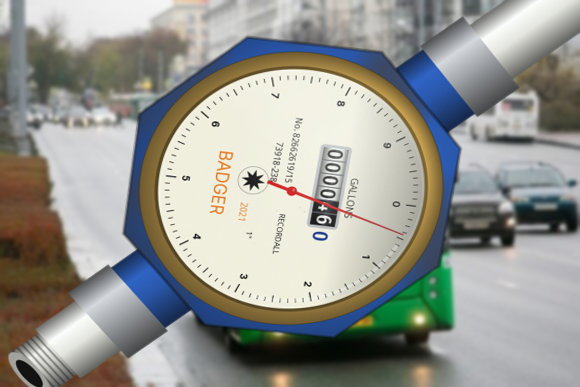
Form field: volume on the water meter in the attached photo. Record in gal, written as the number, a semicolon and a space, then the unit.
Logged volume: 460.4; gal
